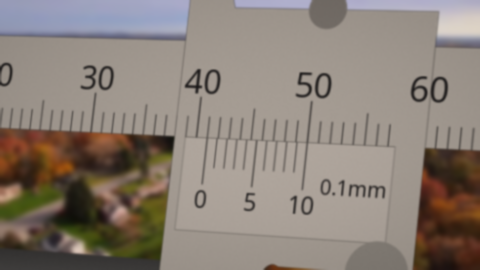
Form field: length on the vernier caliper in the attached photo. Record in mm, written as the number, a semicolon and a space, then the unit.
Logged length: 41.0; mm
